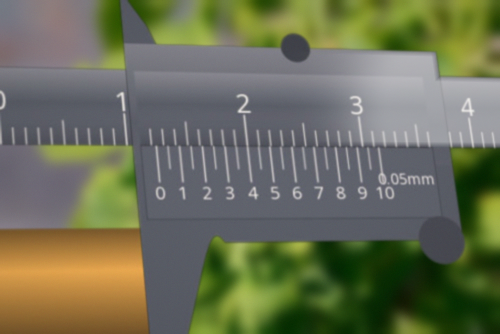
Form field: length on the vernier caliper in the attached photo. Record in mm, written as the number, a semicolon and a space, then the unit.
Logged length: 12.4; mm
